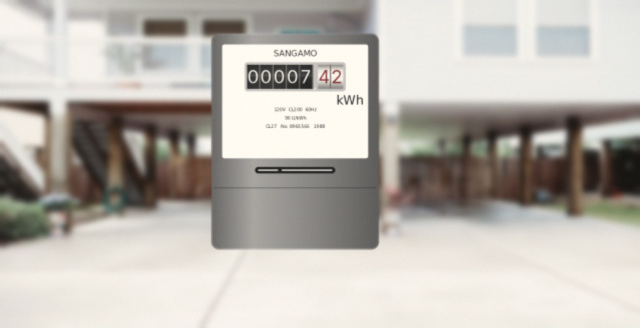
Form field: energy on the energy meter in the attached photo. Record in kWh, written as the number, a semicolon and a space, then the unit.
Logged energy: 7.42; kWh
